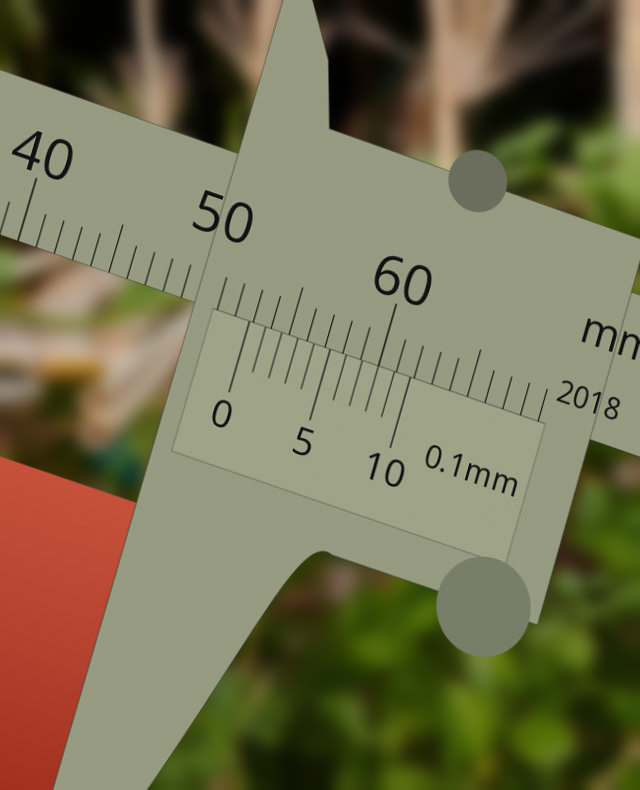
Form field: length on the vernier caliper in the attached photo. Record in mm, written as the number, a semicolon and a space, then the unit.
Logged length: 52.8; mm
